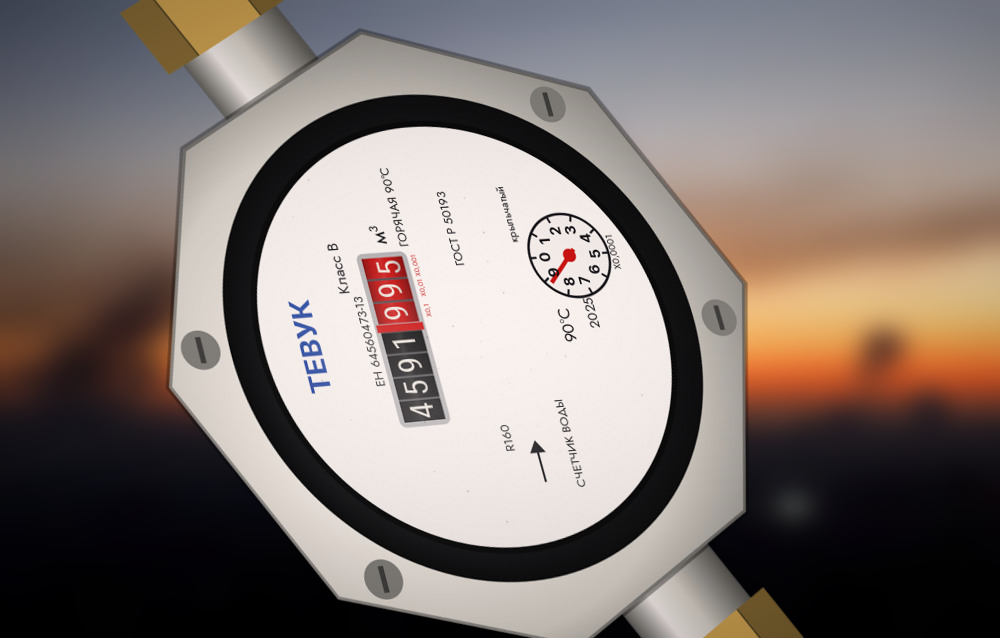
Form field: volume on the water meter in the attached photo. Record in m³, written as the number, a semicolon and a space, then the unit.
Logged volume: 4591.9948; m³
